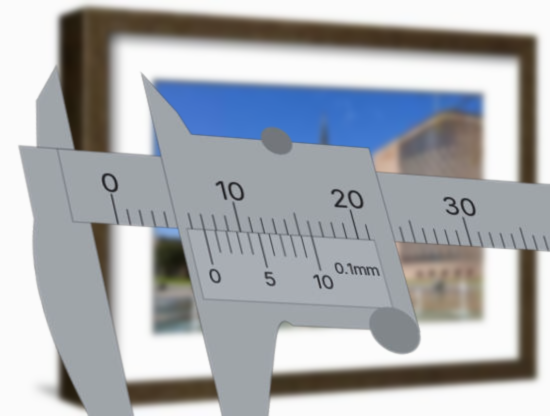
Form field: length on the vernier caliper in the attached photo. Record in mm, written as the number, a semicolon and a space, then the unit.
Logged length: 7.0; mm
